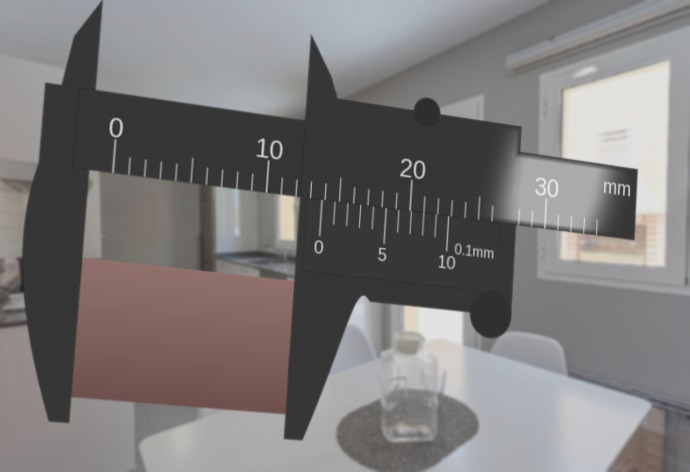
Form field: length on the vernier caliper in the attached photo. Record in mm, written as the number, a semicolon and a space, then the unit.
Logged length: 13.8; mm
